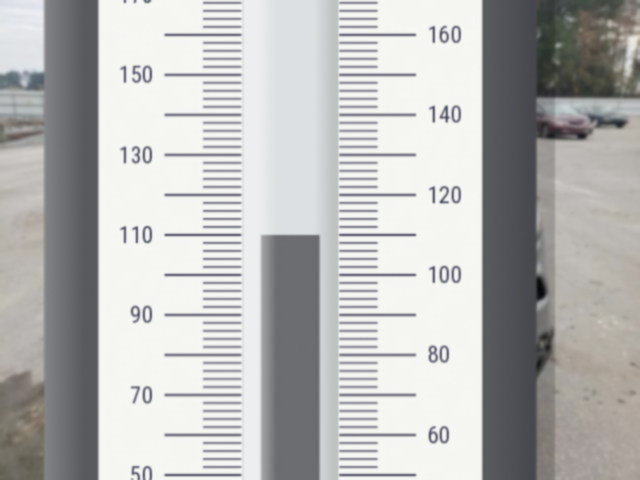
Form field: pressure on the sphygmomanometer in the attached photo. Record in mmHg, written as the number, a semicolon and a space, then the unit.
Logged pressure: 110; mmHg
